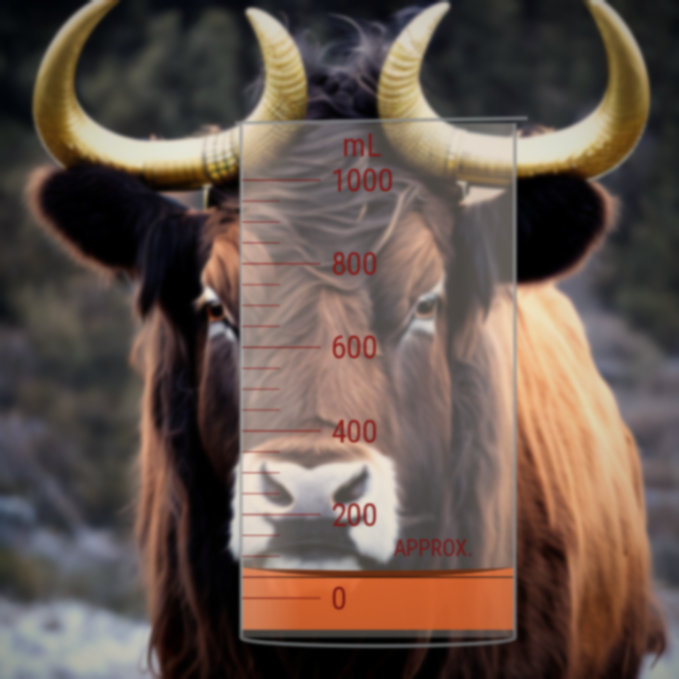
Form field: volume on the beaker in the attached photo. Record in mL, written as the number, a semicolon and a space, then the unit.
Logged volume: 50; mL
